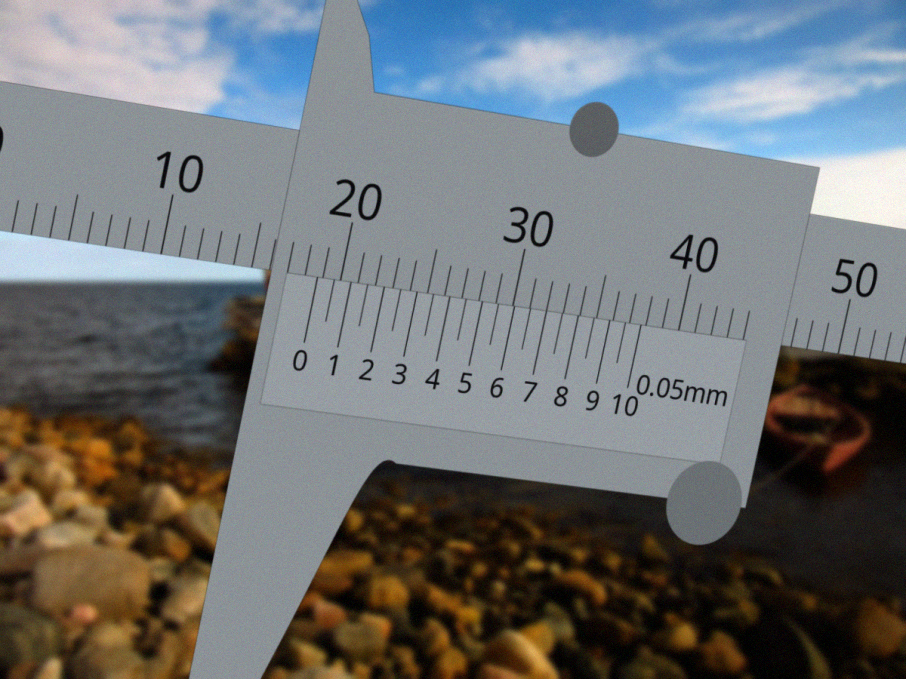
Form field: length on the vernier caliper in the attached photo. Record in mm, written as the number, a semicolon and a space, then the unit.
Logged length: 18.7; mm
